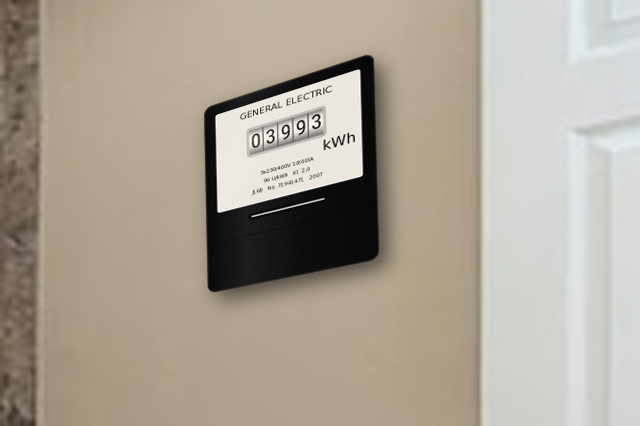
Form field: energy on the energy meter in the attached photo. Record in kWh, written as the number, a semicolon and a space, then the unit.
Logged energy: 3993; kWh
